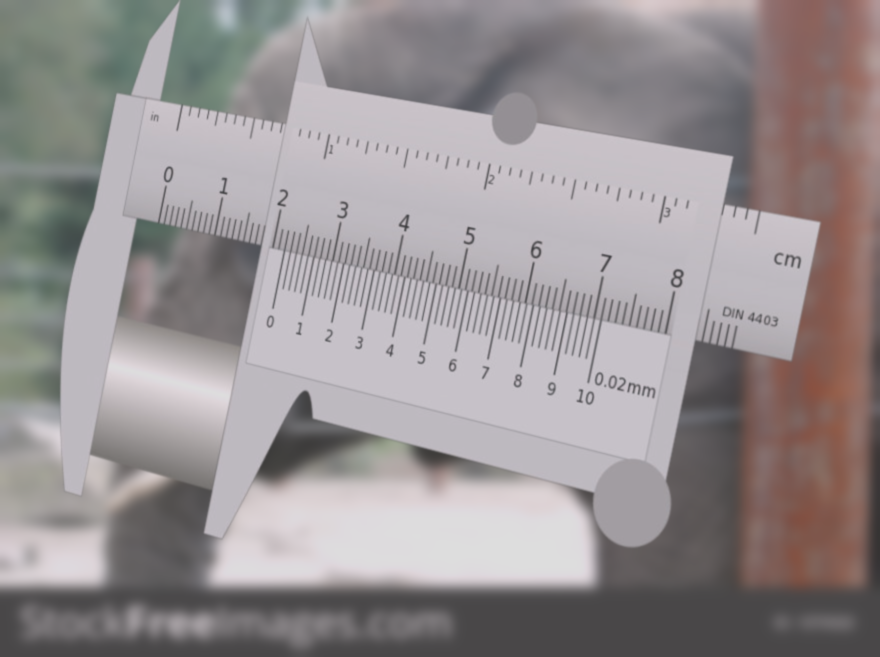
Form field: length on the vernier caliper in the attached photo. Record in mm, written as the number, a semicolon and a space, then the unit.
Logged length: 22.0; mm
